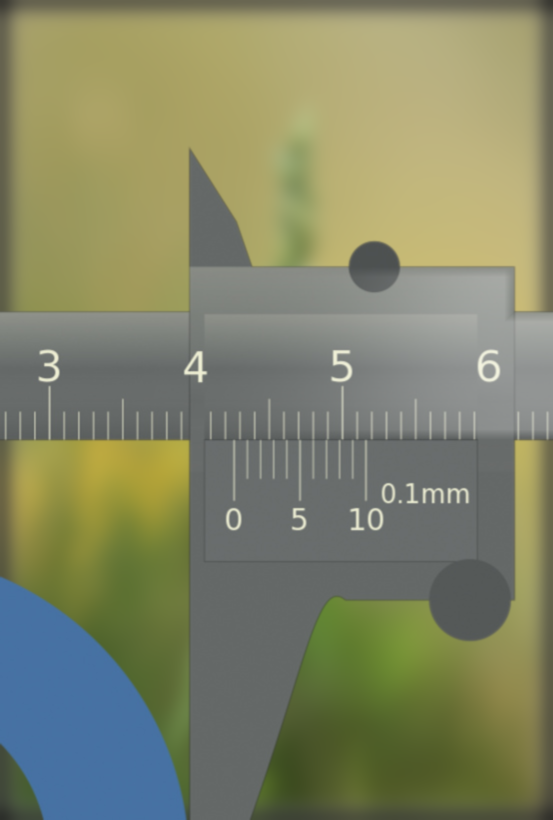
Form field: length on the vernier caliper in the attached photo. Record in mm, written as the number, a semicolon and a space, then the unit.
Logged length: 42.6; mm
